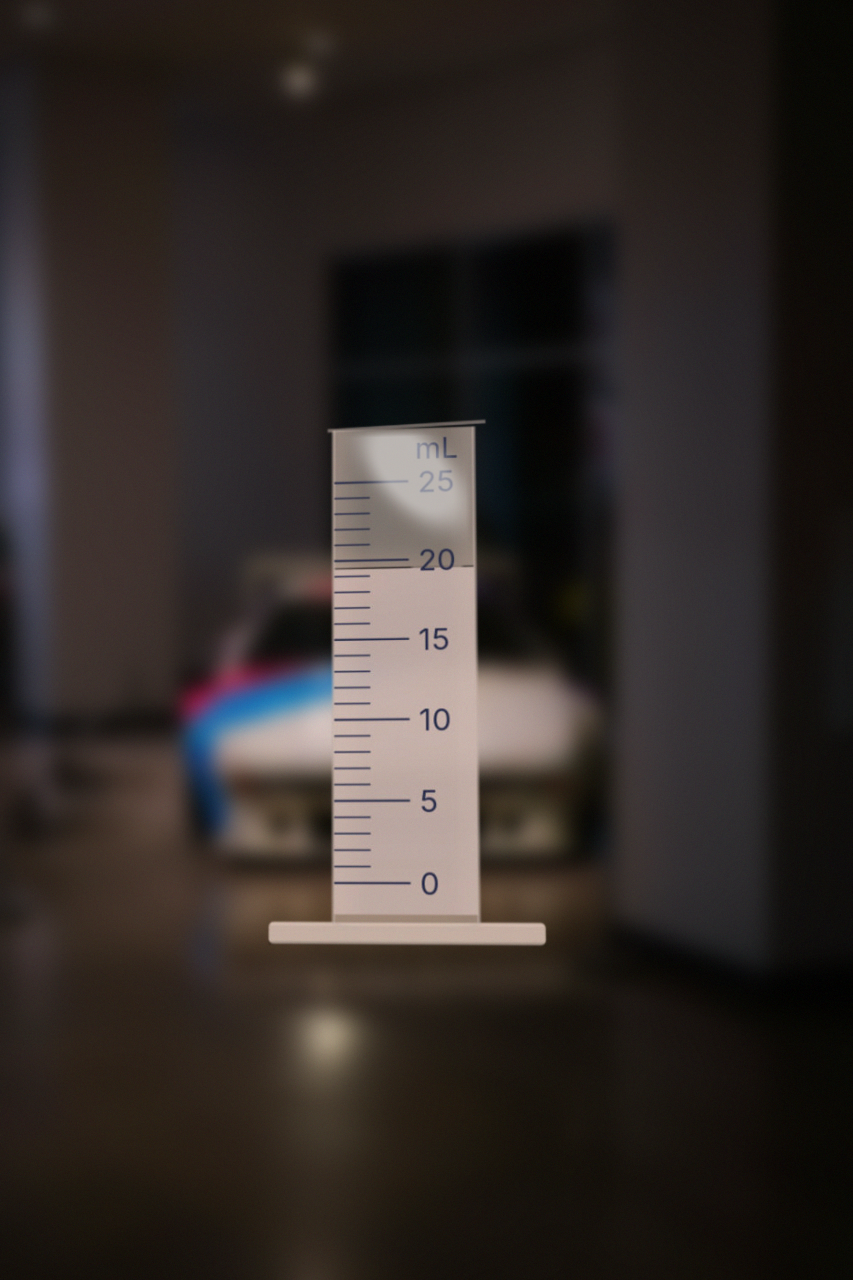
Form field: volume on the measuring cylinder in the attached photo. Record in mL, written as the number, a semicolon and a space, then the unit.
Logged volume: 19.5; mL
